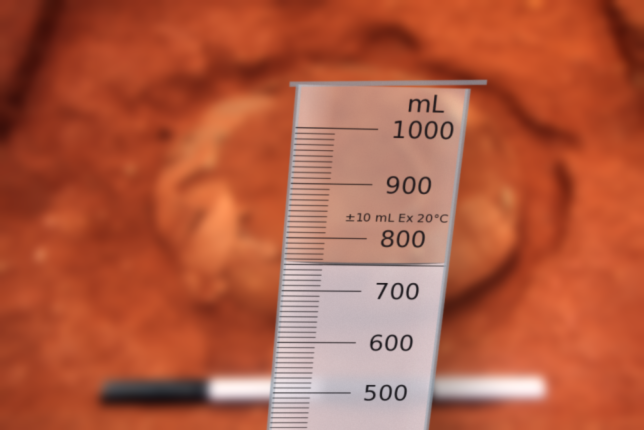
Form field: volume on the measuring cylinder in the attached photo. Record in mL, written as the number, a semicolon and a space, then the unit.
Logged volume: 750; mL
